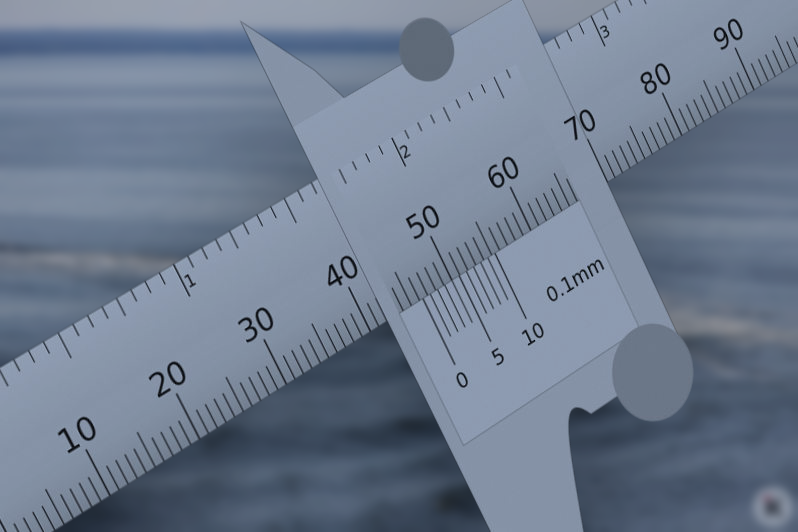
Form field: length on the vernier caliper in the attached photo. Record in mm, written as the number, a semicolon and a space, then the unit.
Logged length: 46.4; mm
